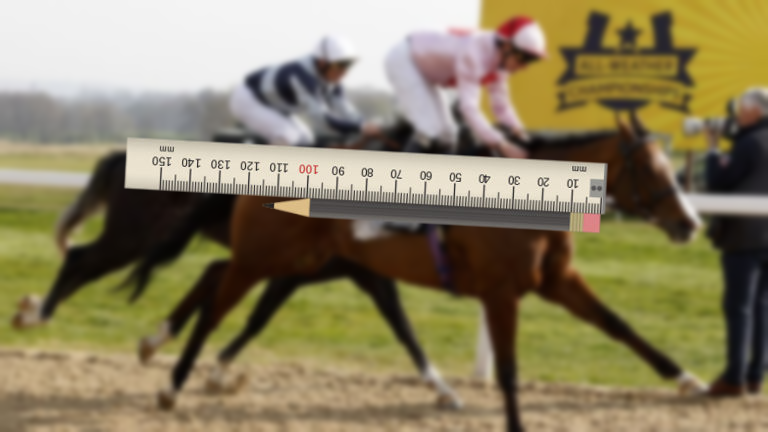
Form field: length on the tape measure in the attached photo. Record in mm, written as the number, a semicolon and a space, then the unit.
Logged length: 115; mm
